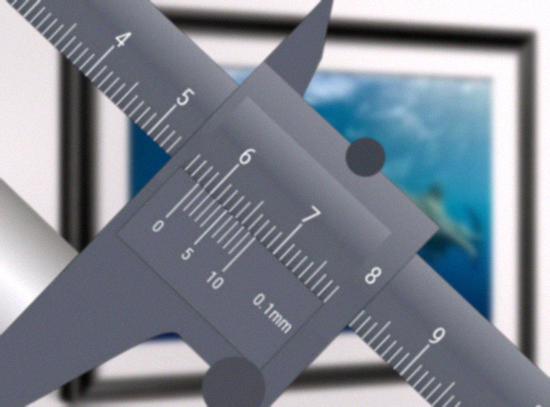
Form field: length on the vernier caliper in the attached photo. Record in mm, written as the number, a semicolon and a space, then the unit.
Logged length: 58.2; mm
